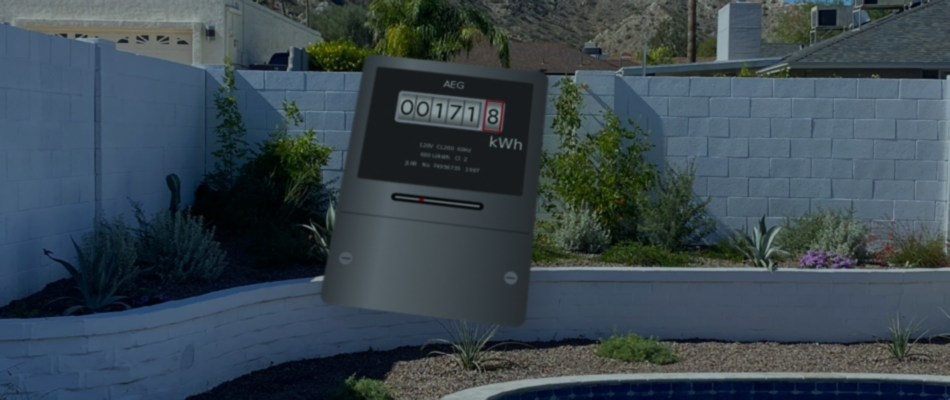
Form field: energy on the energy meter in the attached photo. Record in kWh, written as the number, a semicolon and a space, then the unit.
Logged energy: 171.8; kWh
